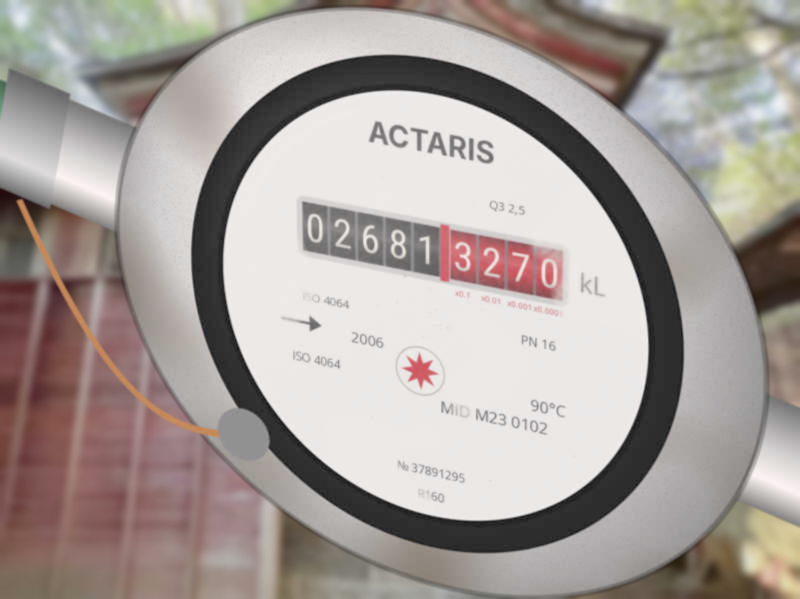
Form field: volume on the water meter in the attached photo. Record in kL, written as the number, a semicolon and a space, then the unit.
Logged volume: 2681.3270; kL
